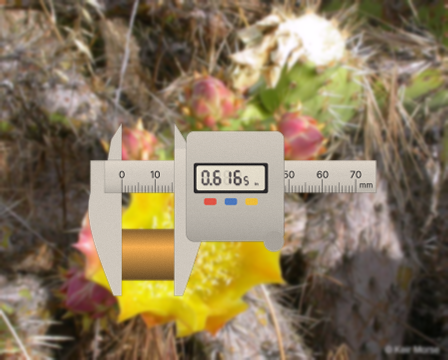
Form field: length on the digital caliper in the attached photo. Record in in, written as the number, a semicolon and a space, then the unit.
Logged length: 0.6165; in
